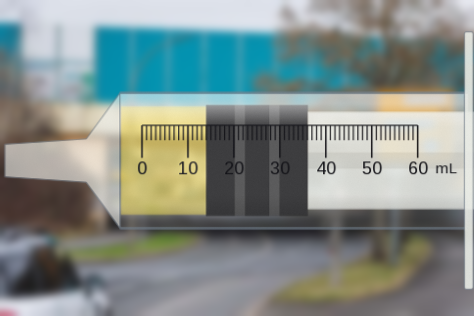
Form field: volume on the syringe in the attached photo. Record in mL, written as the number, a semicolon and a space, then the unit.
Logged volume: 14; mL
